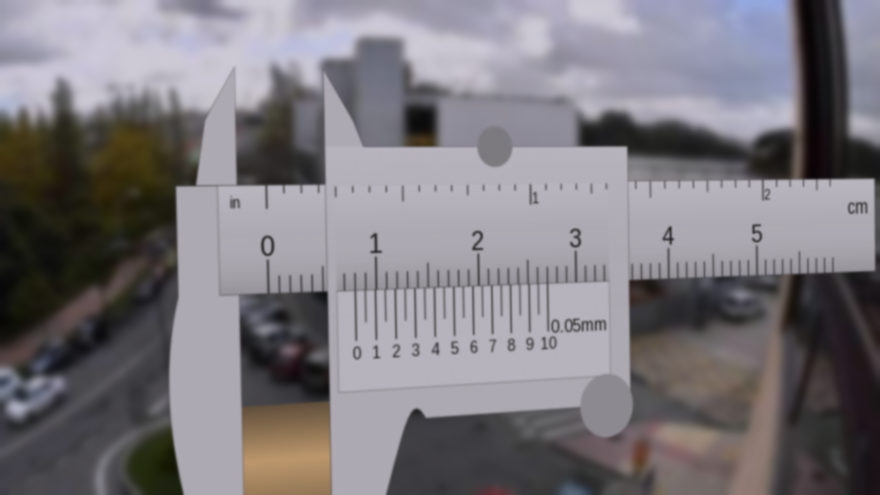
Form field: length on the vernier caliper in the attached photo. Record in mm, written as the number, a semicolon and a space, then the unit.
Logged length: 8.0; mm
